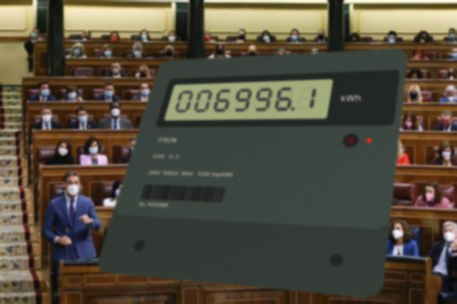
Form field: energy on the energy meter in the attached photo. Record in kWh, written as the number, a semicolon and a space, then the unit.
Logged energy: 6996.1; kWh
